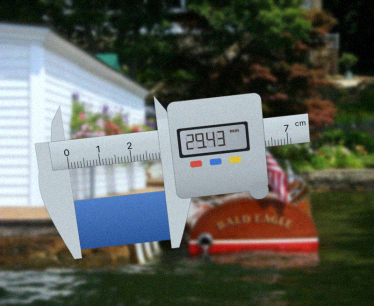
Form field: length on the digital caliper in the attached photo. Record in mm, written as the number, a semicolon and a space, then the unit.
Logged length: 29.43; mm
